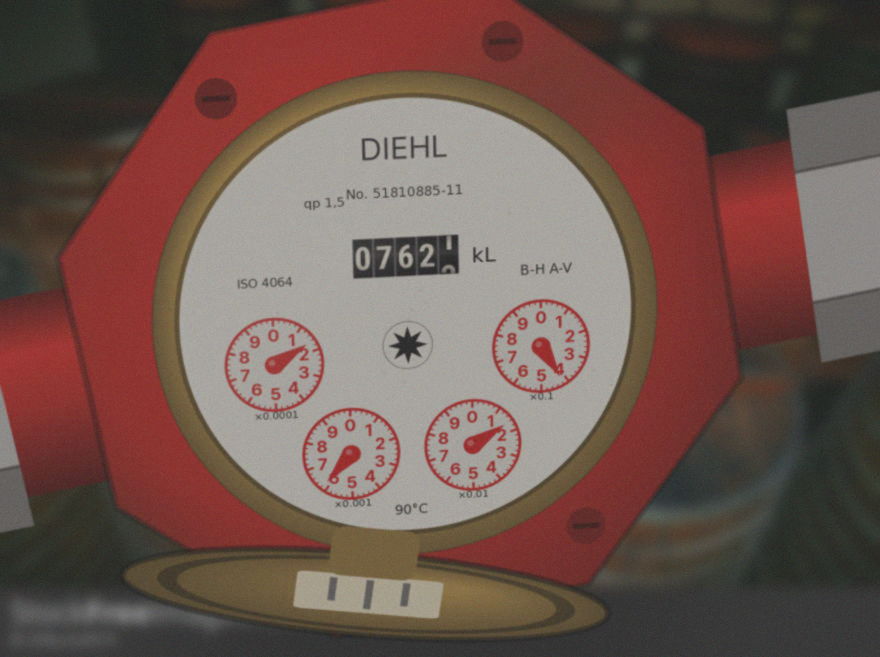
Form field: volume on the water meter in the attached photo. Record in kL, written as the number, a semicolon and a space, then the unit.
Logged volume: 7621.4161; kL
